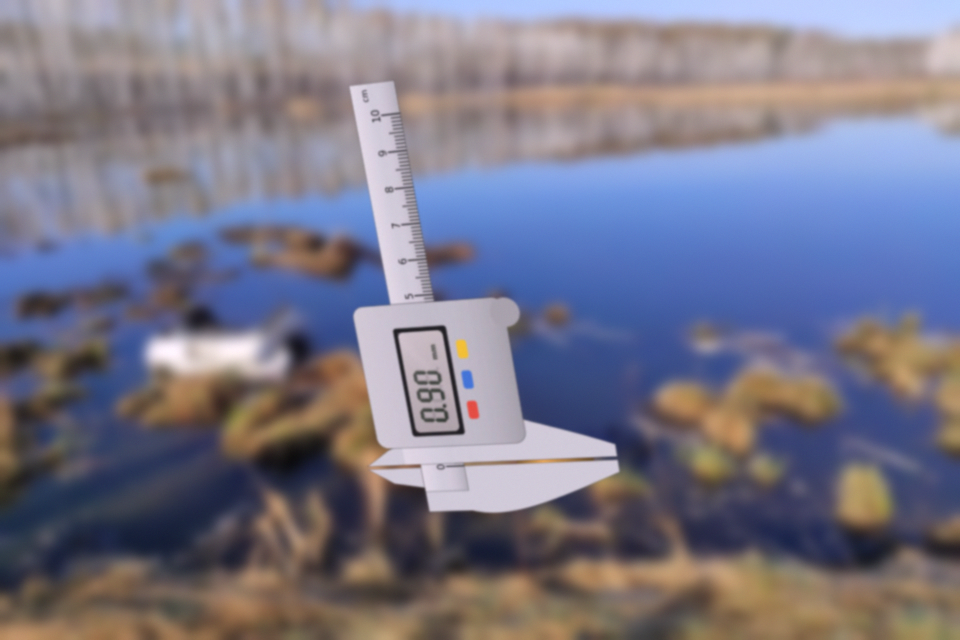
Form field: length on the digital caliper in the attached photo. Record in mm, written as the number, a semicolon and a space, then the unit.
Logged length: 0.90; mm
